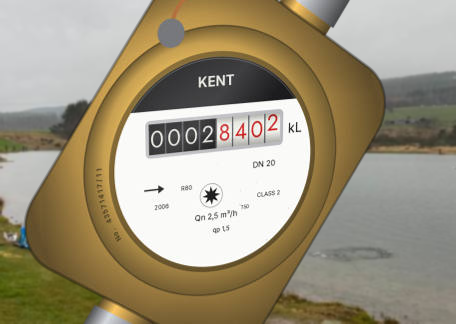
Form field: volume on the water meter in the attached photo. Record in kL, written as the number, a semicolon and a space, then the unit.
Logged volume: 2.8402; kL
